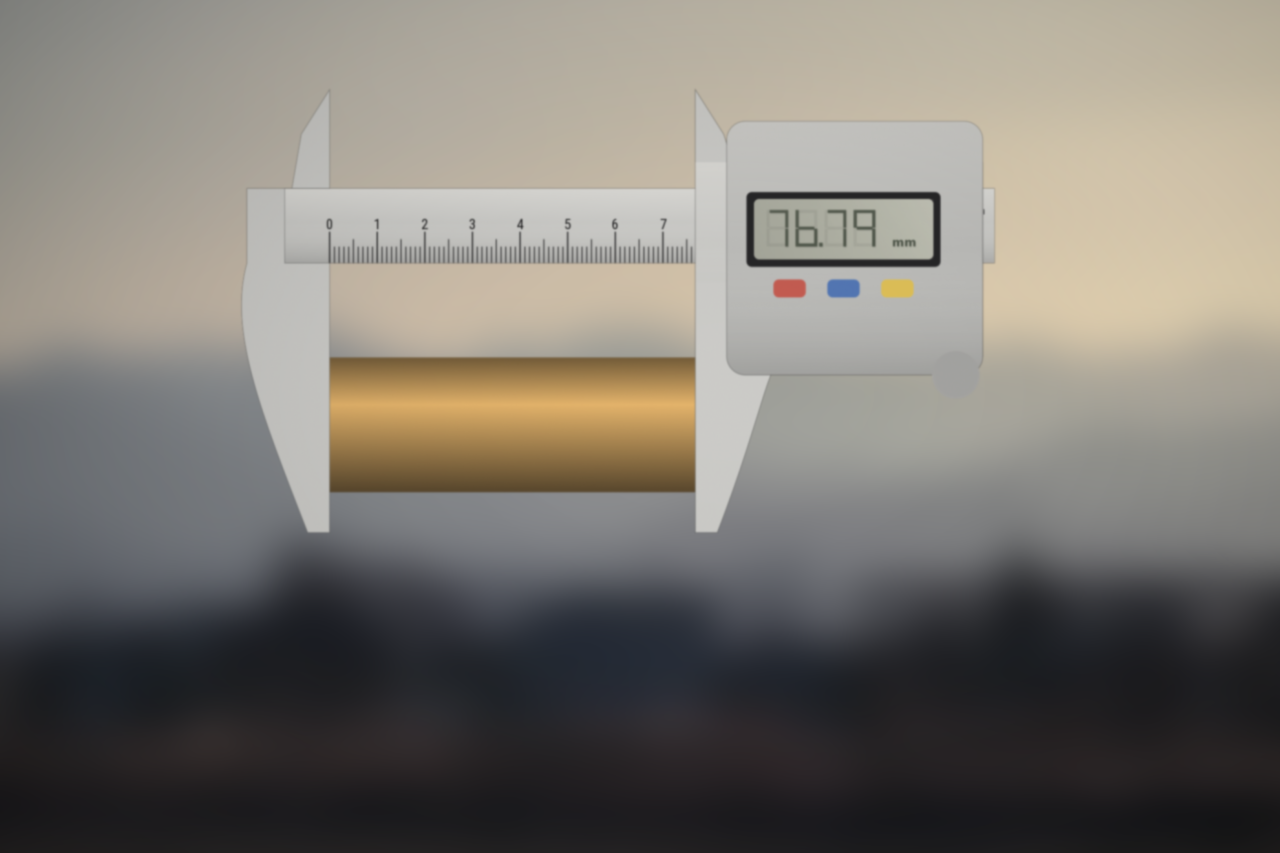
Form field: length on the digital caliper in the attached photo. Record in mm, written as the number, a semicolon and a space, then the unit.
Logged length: 76.79; mm
